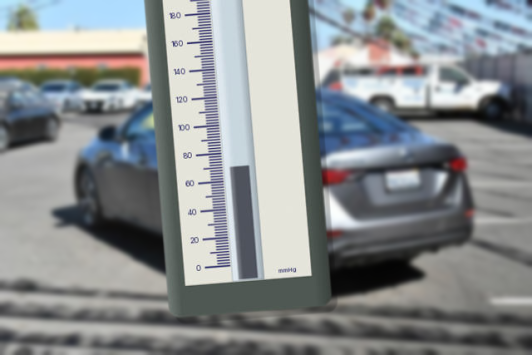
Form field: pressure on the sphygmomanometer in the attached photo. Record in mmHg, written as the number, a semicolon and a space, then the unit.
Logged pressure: 70; mmHg
